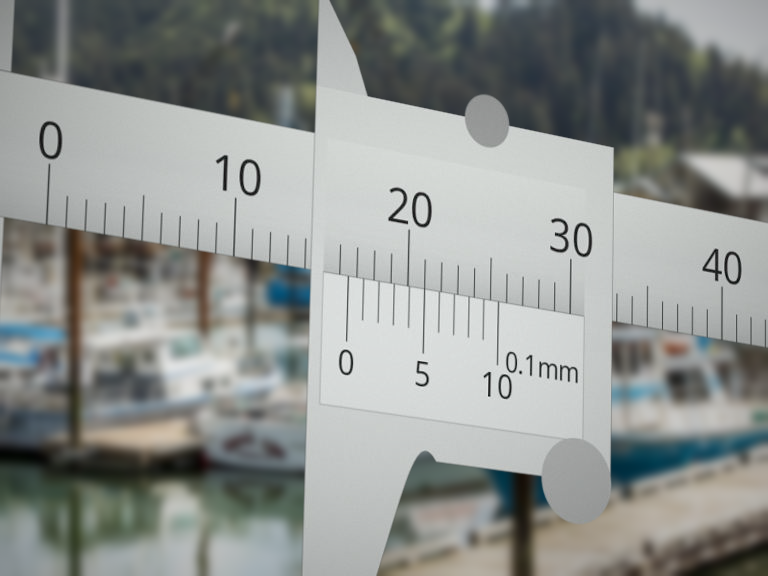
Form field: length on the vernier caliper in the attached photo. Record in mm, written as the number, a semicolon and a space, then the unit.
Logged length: 16.5; mm
